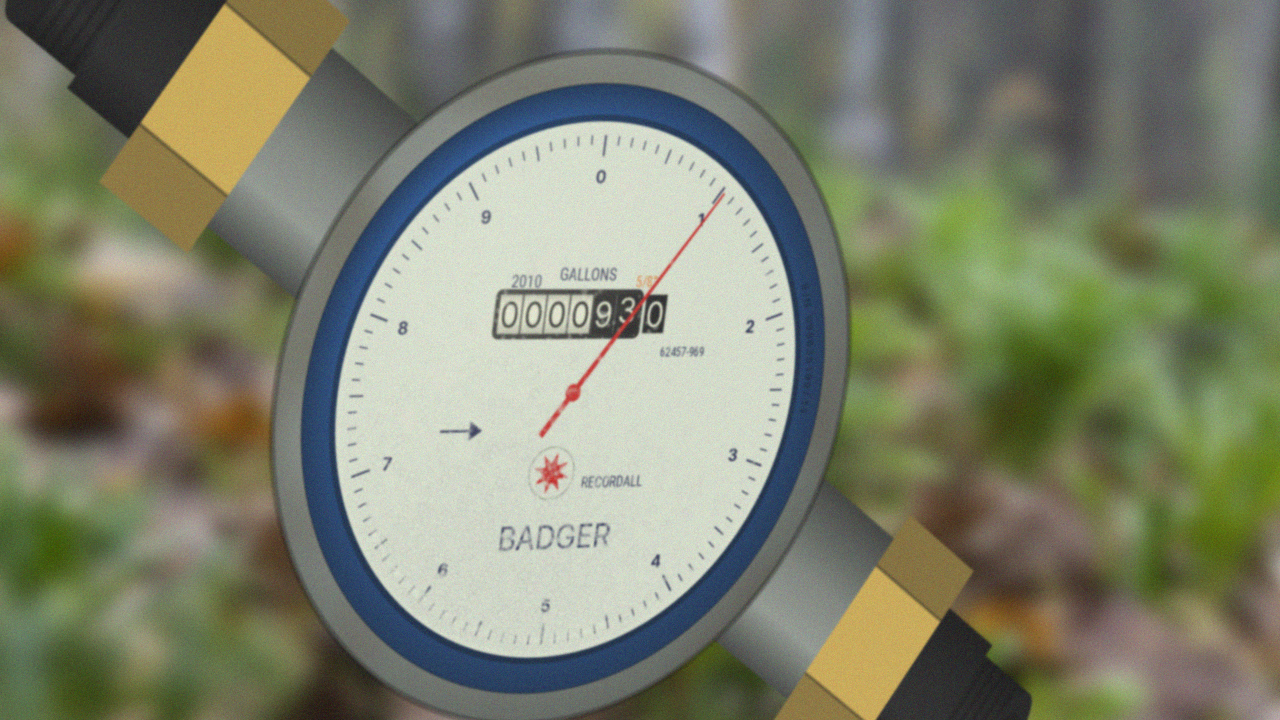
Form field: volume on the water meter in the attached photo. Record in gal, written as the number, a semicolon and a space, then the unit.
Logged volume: 931.0; gal
